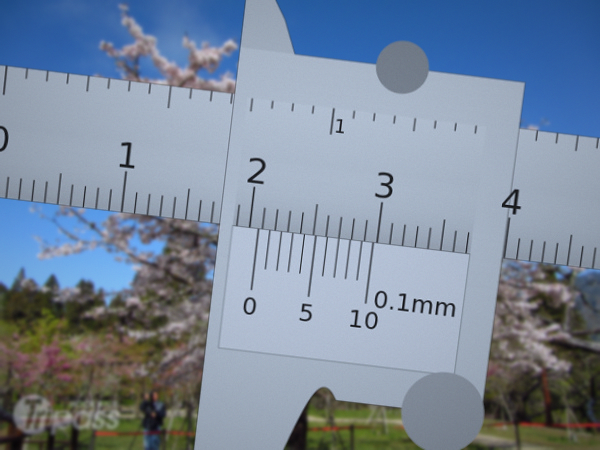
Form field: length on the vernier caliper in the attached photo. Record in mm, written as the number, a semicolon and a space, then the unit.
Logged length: 20.7; mm
